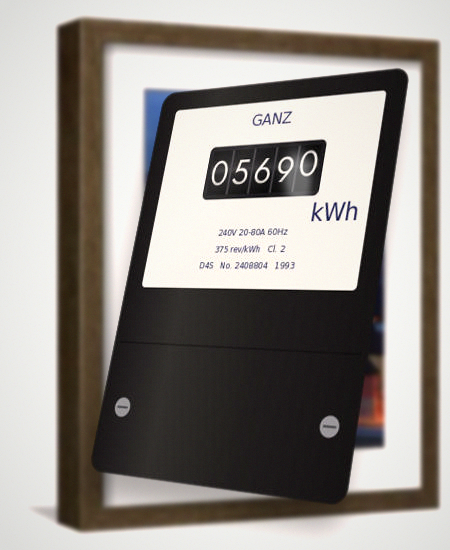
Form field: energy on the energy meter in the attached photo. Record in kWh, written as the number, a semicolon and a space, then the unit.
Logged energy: 5690; kWh
